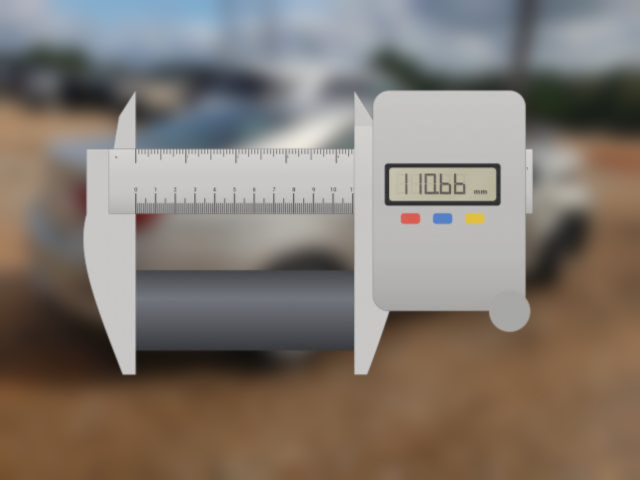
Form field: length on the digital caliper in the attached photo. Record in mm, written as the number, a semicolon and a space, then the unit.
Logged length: 110.66; mm
